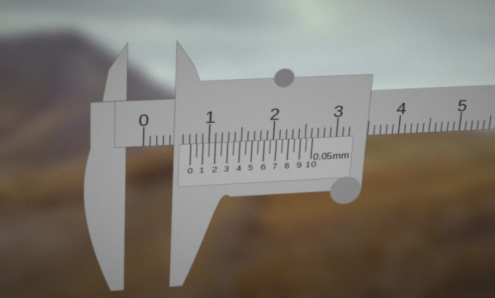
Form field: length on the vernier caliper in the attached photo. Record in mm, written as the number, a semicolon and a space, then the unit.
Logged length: 7.2; mm
